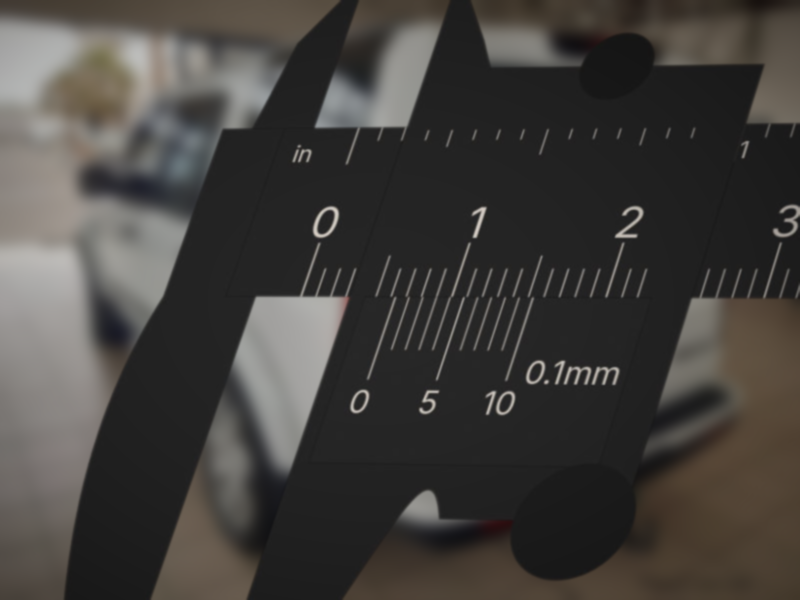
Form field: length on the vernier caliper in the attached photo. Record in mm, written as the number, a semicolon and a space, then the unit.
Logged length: 6.3; mm
